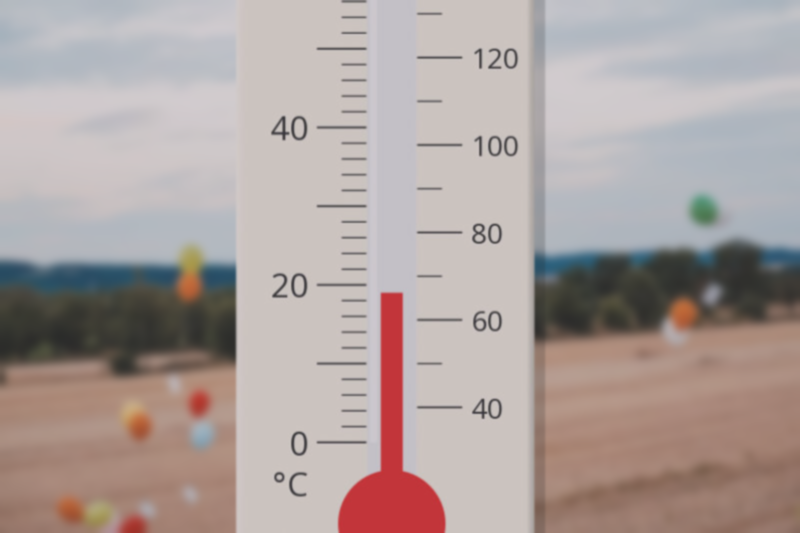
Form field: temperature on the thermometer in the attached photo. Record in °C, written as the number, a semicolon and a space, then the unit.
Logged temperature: 19; °C
